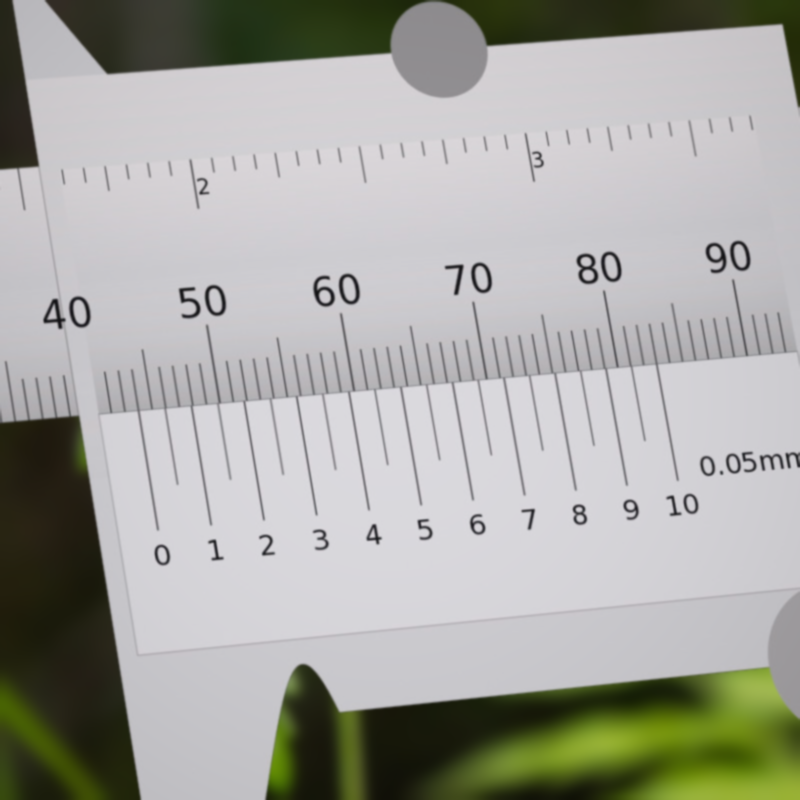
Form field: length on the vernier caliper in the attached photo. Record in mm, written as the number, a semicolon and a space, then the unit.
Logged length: 44.0; mm
